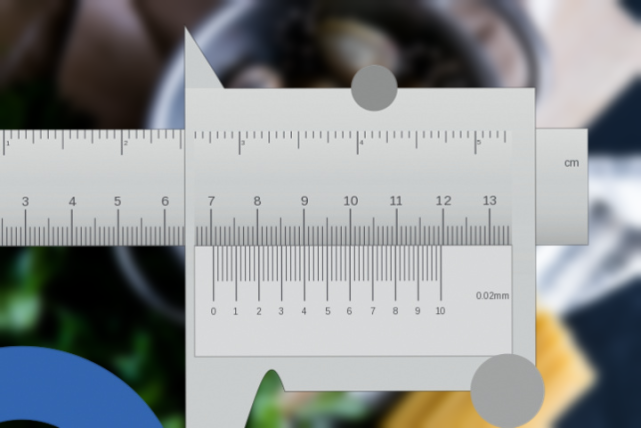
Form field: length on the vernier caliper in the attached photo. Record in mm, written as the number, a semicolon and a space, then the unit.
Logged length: 70.5; mm
